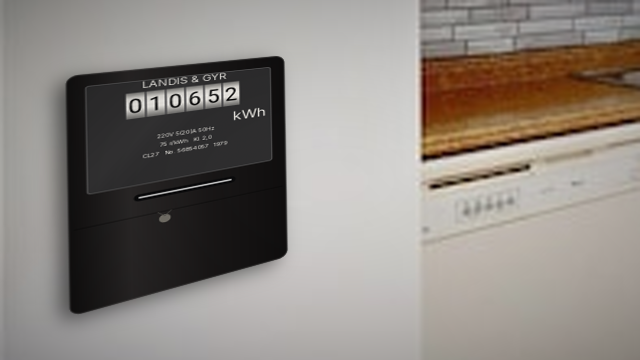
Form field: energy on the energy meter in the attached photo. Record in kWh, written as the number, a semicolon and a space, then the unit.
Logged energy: 10652; kWh
